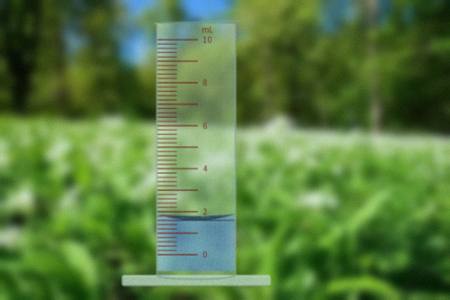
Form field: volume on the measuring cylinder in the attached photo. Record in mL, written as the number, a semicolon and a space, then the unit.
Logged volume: 1.6; mL
